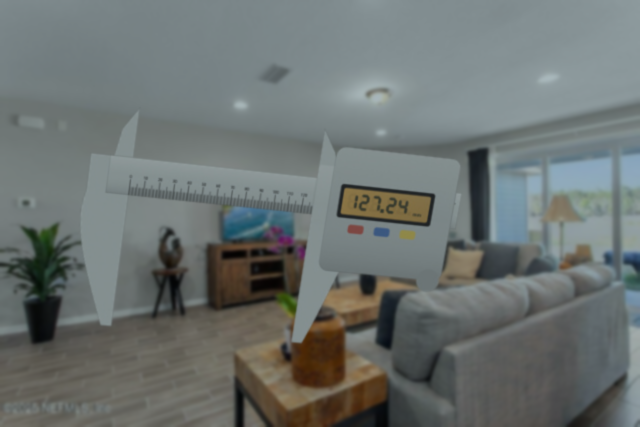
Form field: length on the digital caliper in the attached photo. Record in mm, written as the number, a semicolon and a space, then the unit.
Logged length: 127.24; mm
